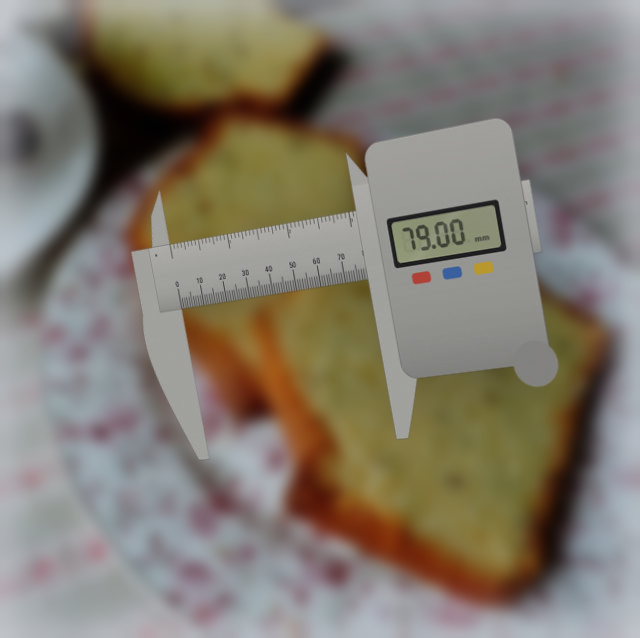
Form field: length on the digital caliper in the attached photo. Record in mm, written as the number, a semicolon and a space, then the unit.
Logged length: 79.00; mm
